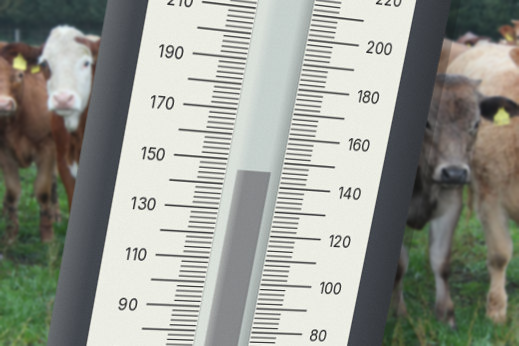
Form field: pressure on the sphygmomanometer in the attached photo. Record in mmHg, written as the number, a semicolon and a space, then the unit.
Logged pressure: 146; mmHg
